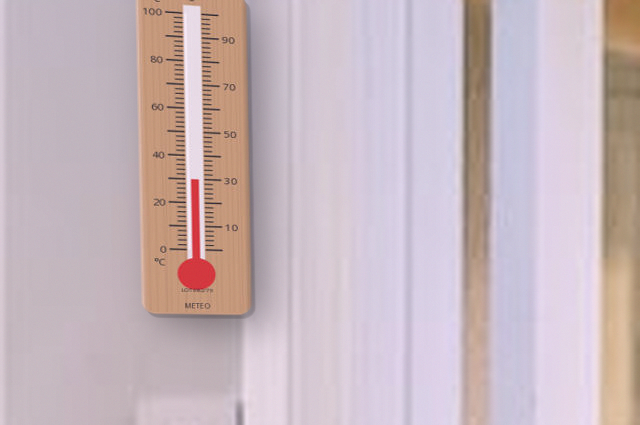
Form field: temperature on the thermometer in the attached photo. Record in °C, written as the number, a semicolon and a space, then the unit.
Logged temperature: 30; °C
